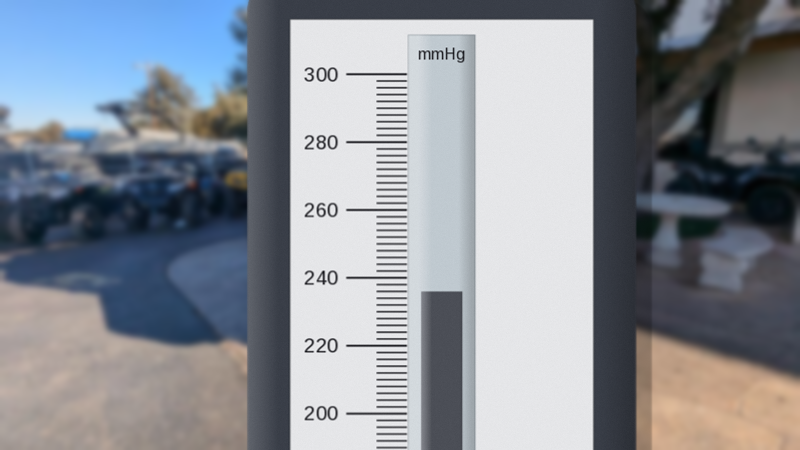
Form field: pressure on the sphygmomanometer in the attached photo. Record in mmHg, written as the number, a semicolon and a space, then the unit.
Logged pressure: 236; mmHg
